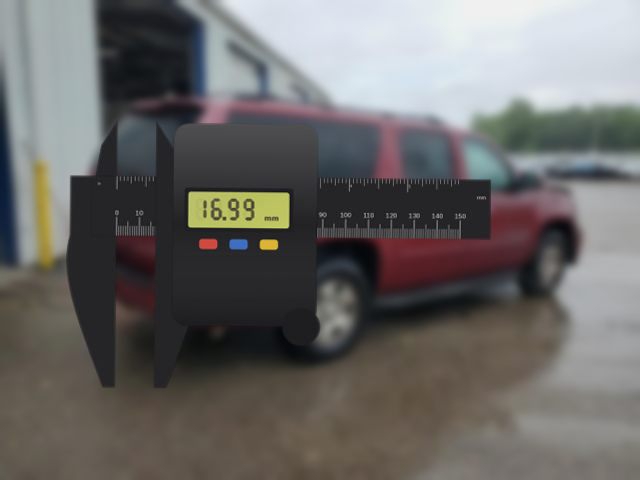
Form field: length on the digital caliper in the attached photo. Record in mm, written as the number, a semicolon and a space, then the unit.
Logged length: 16.99; mm
